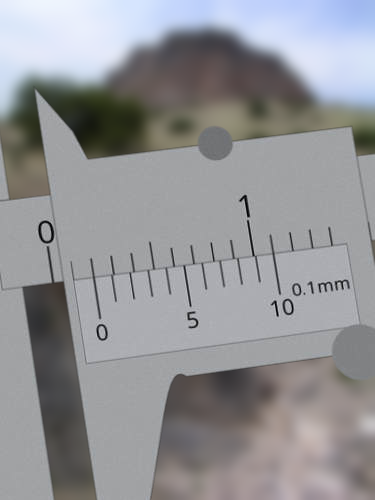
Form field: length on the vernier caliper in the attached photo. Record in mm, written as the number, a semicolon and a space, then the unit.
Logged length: 2.0; mm
